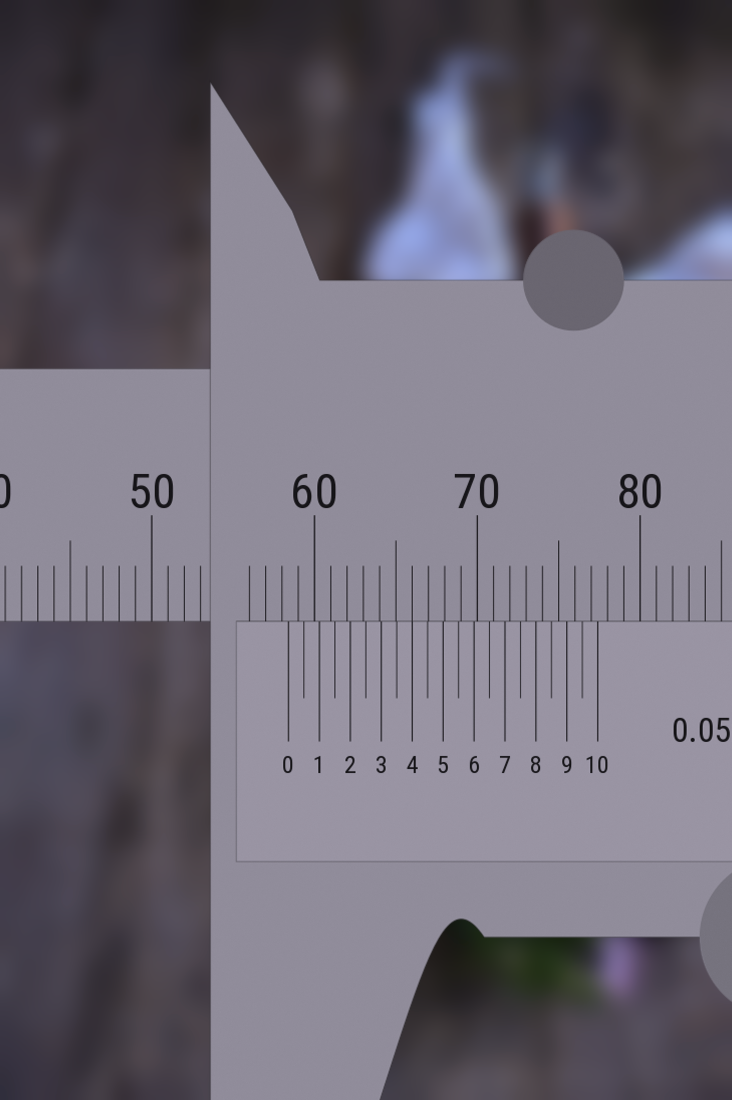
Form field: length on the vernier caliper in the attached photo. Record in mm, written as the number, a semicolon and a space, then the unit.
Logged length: 58.4; mm
